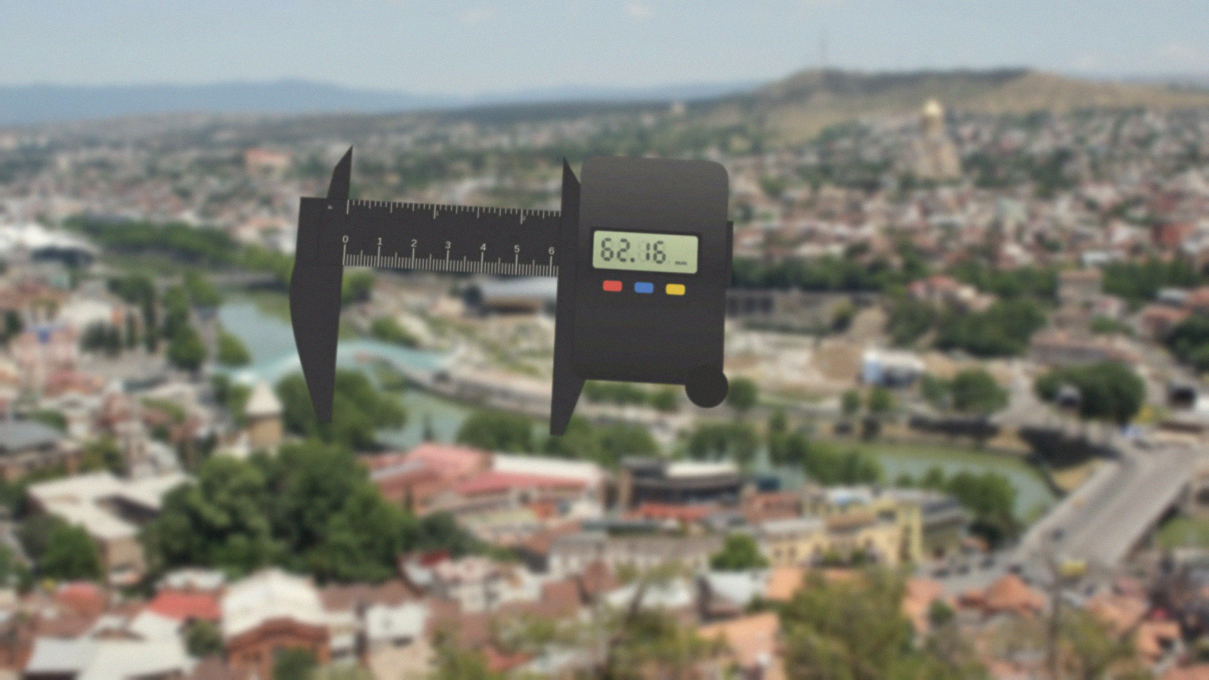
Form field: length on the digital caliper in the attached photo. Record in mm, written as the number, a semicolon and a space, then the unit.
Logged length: 62.16; mm
